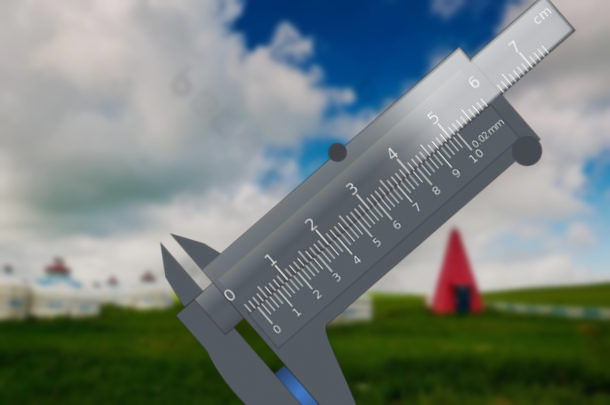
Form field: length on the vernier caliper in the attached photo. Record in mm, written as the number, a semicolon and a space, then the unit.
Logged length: 2.5; mm
